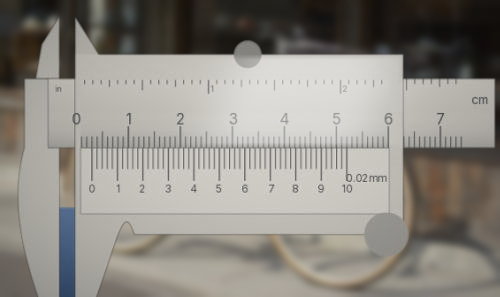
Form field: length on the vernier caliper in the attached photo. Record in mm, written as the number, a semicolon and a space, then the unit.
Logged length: 3.0; mm
